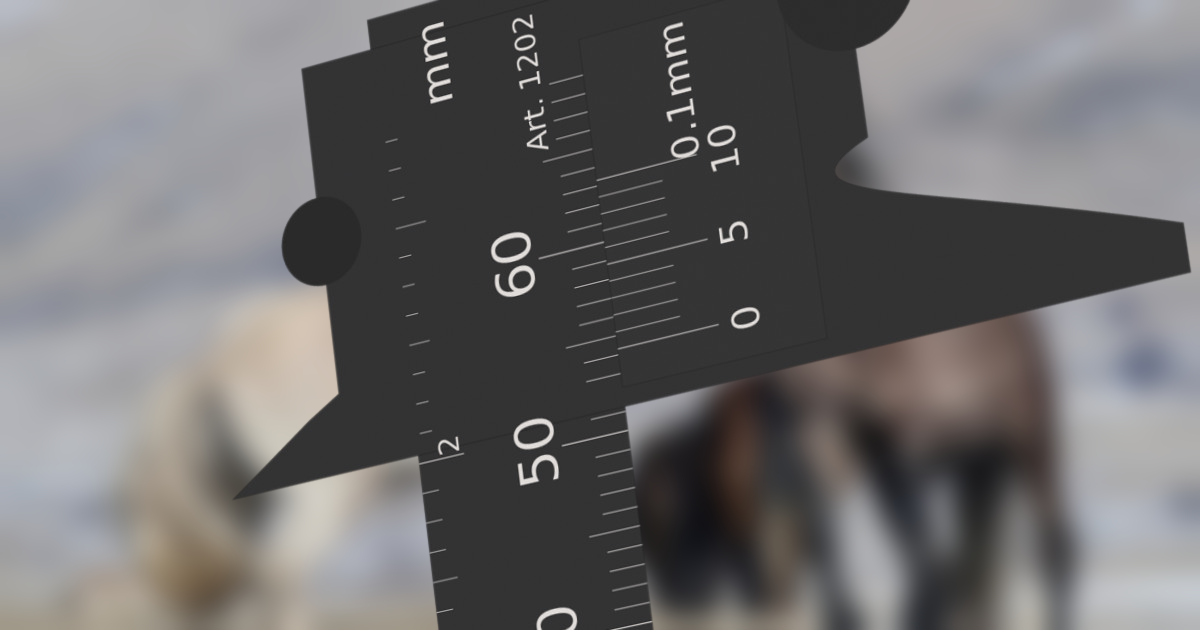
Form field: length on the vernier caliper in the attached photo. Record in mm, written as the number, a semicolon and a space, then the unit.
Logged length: 54.3; mm
